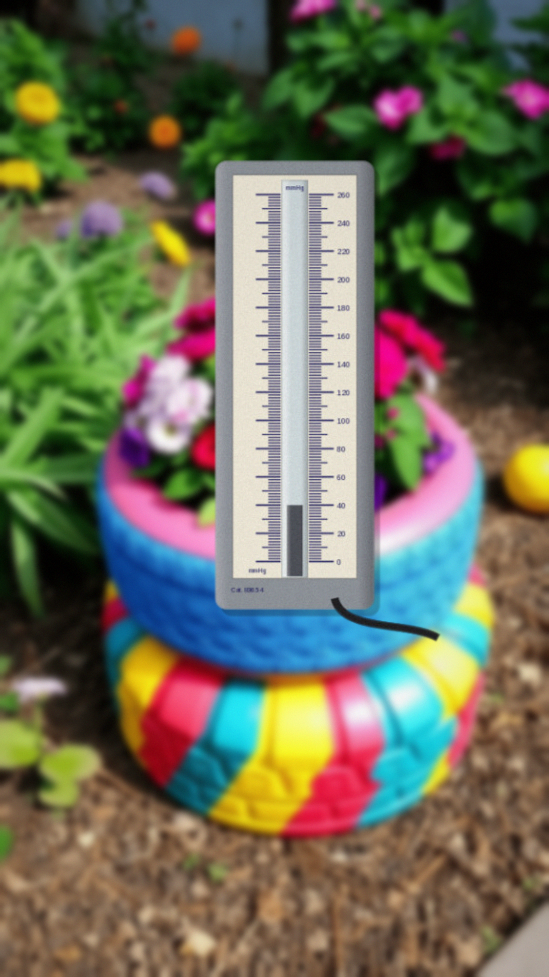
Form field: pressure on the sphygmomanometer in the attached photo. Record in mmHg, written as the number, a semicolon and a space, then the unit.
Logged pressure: 40; mmHg
